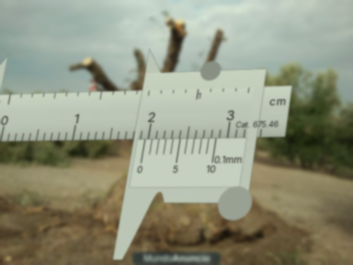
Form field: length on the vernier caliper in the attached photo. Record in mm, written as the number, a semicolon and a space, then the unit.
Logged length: 19.6; mm
